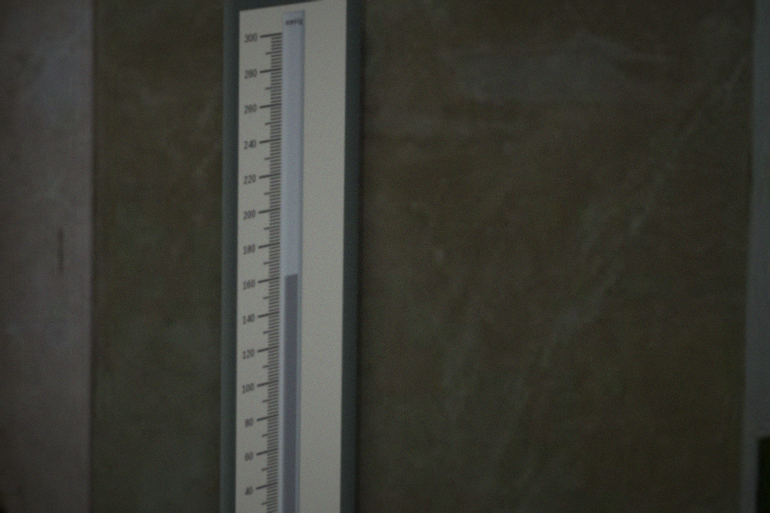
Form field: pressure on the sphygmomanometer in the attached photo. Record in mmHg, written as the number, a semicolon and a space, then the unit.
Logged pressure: 160; mmHg
